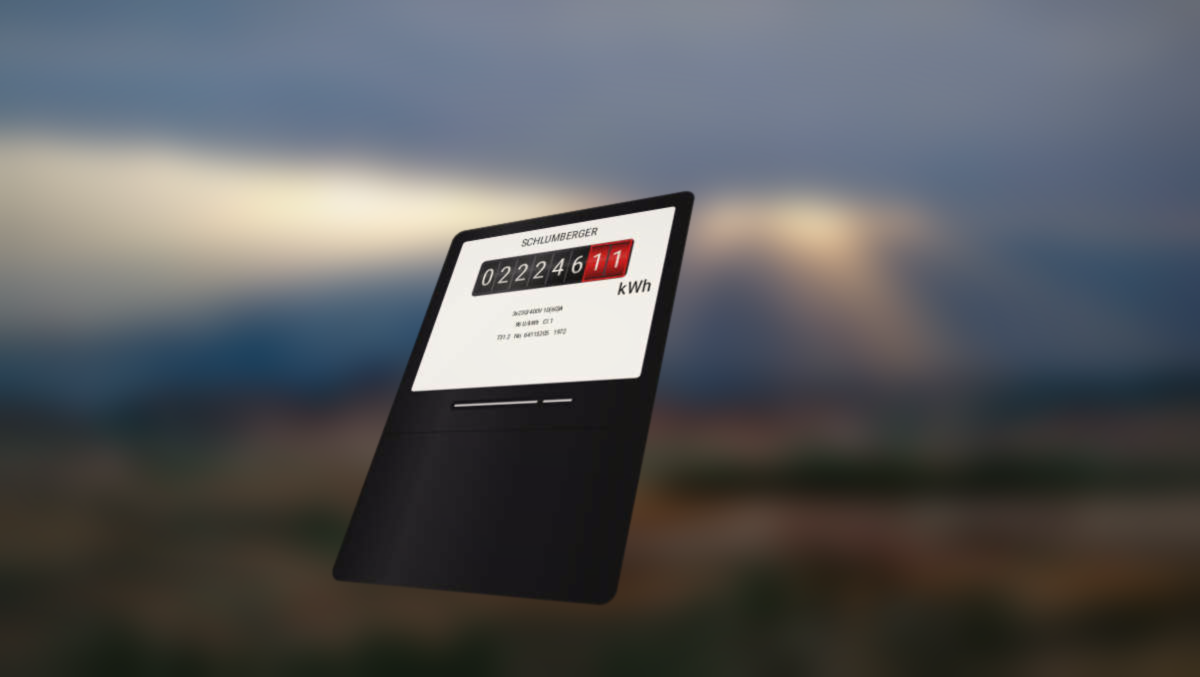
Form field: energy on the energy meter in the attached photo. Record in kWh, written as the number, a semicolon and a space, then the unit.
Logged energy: 22246.11; kWh
